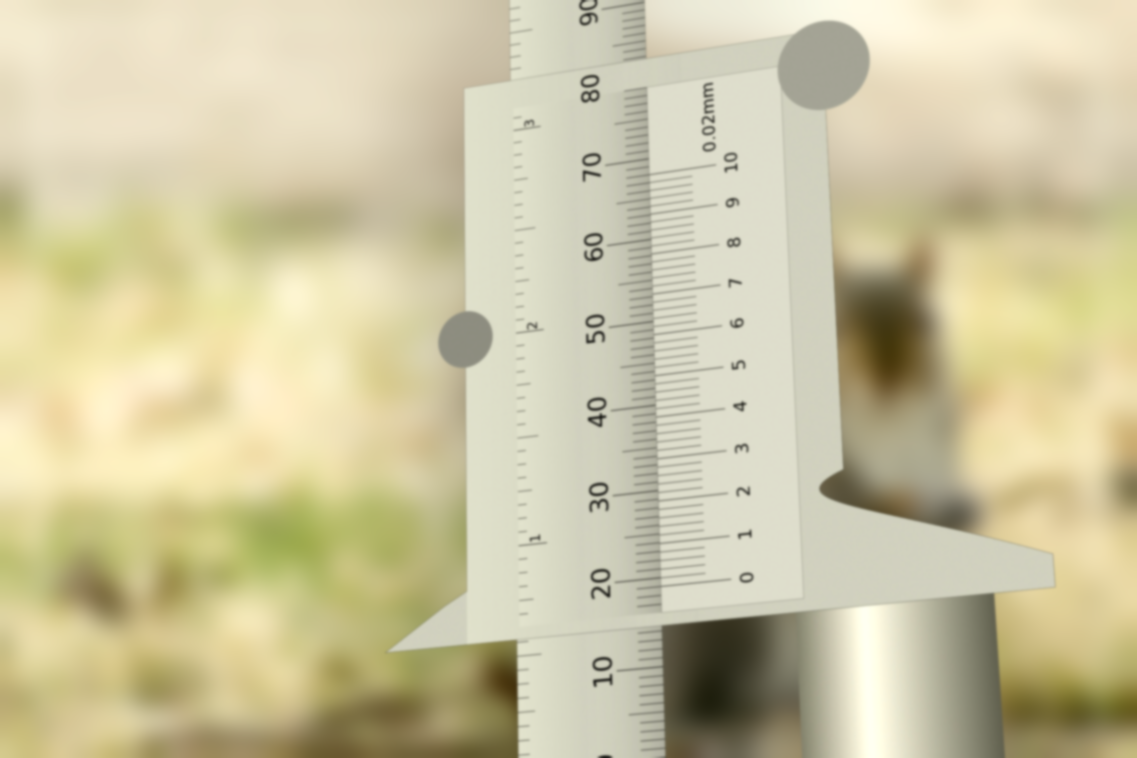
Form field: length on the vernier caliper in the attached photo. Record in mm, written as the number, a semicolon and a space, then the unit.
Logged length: 19.0; mm
